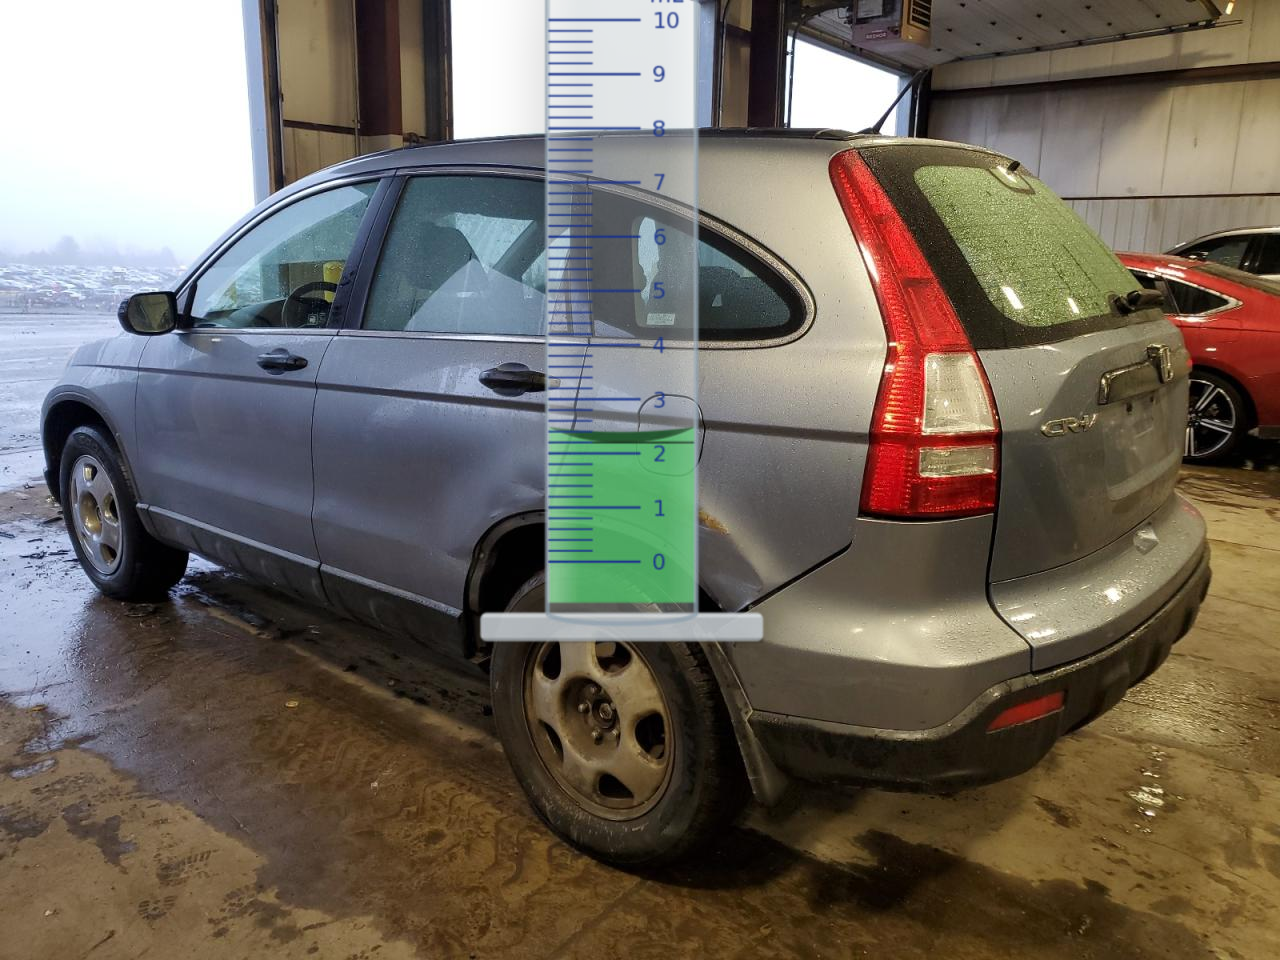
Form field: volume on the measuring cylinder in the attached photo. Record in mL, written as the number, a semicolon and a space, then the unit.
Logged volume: 2.2; mL
